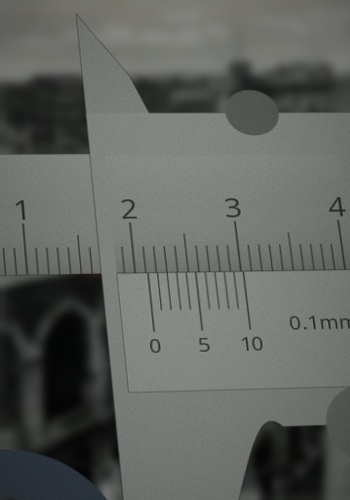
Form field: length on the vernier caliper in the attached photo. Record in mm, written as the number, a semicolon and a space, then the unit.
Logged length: 21.2; mm
